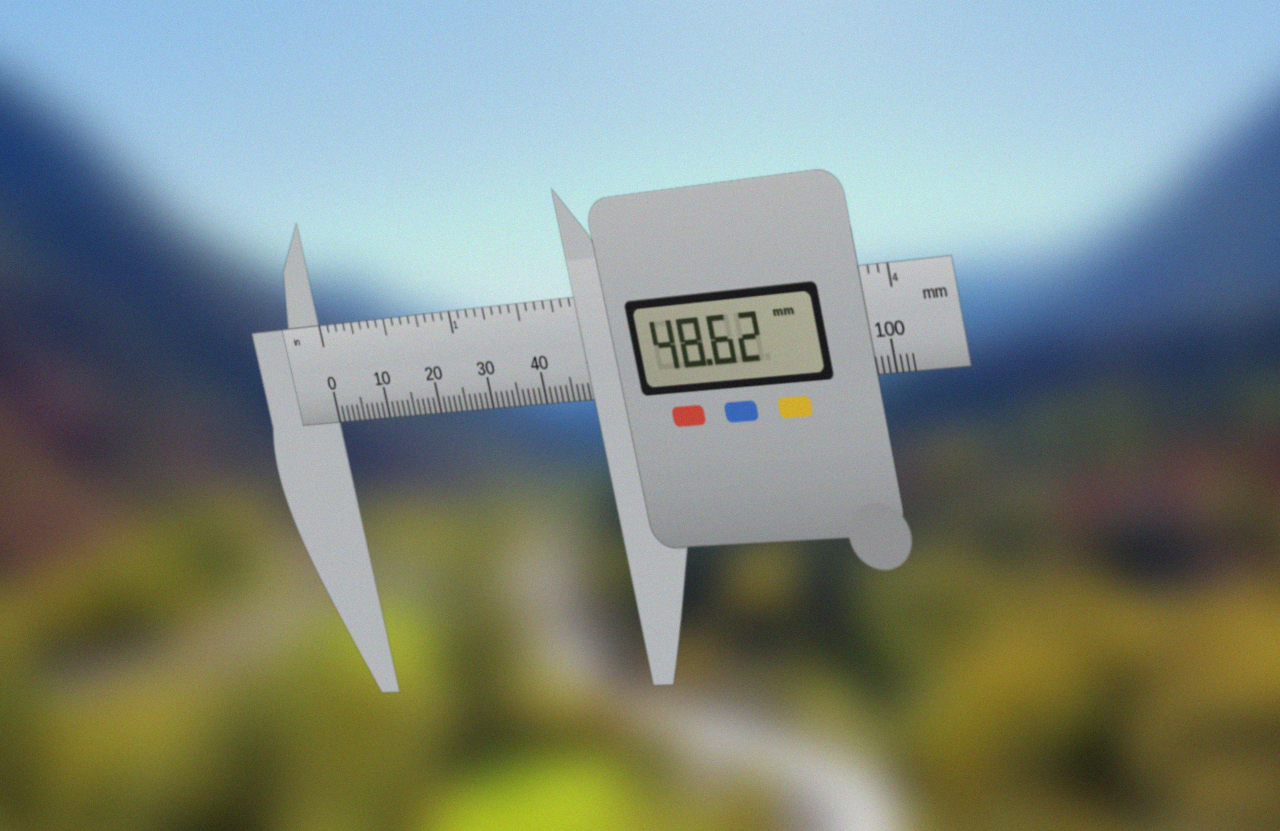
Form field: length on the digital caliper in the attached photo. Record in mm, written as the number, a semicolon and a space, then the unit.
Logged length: 48.62; mm
